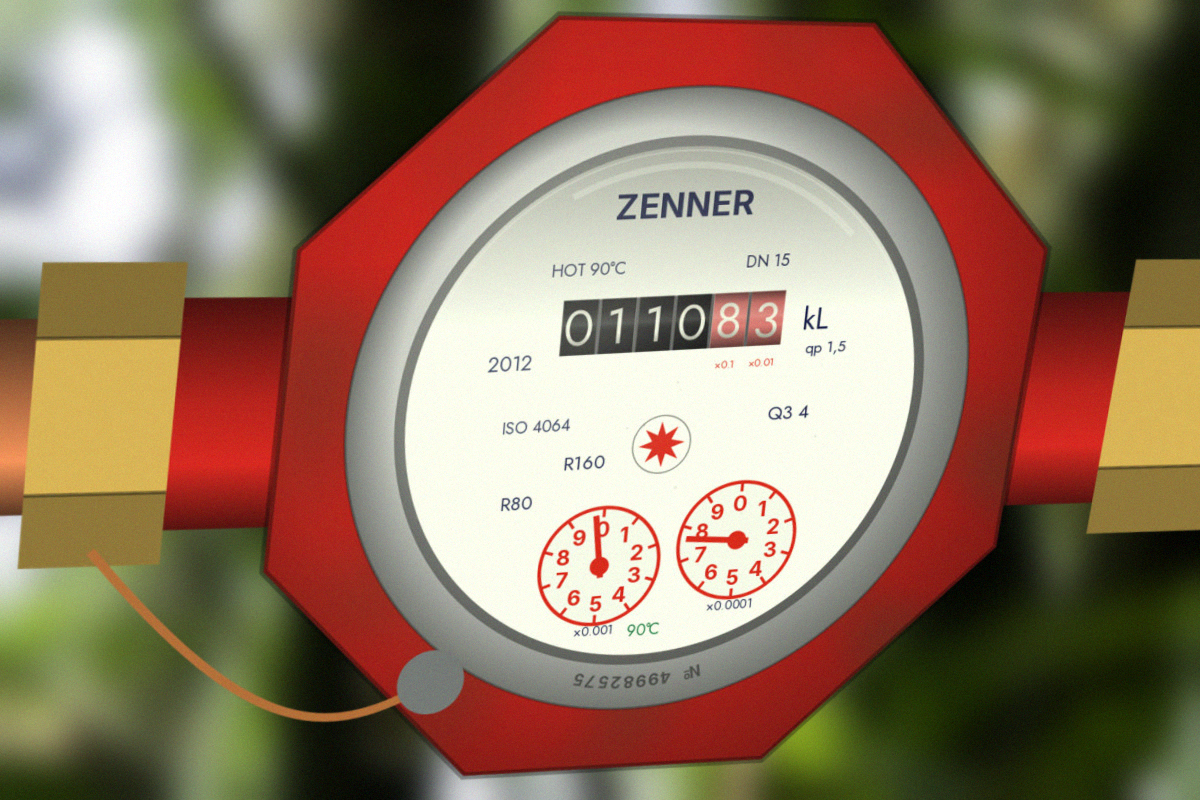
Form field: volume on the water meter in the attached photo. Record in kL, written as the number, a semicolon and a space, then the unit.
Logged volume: 110.8297; kL
